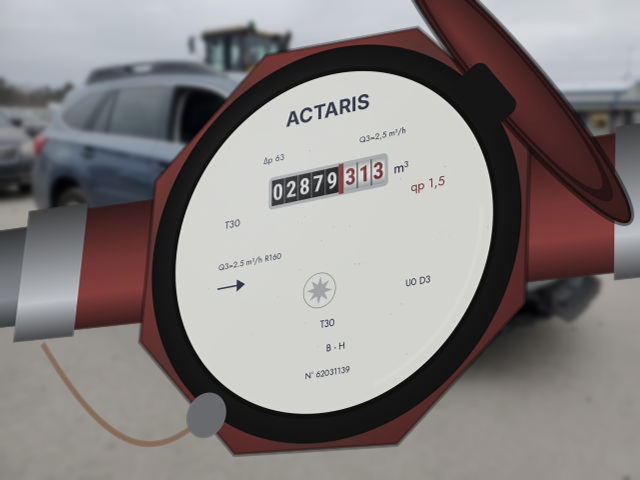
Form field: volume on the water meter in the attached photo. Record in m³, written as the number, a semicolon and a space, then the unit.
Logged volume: 2879.313; m³
